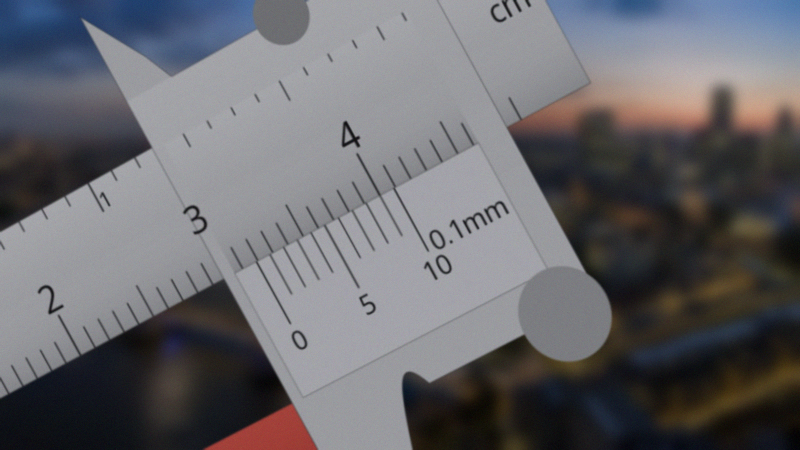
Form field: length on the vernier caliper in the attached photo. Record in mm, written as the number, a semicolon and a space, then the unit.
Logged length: 31.9; mm
